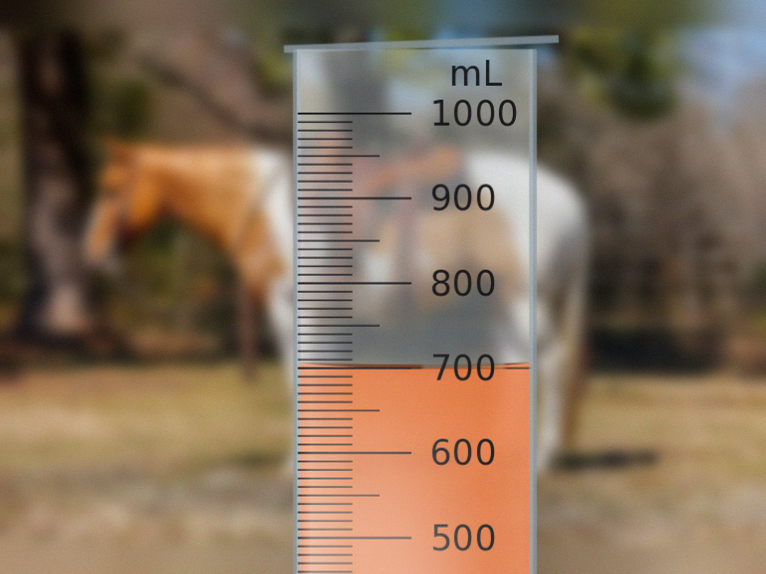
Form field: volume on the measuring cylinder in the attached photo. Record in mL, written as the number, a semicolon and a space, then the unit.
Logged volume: 700; mL
